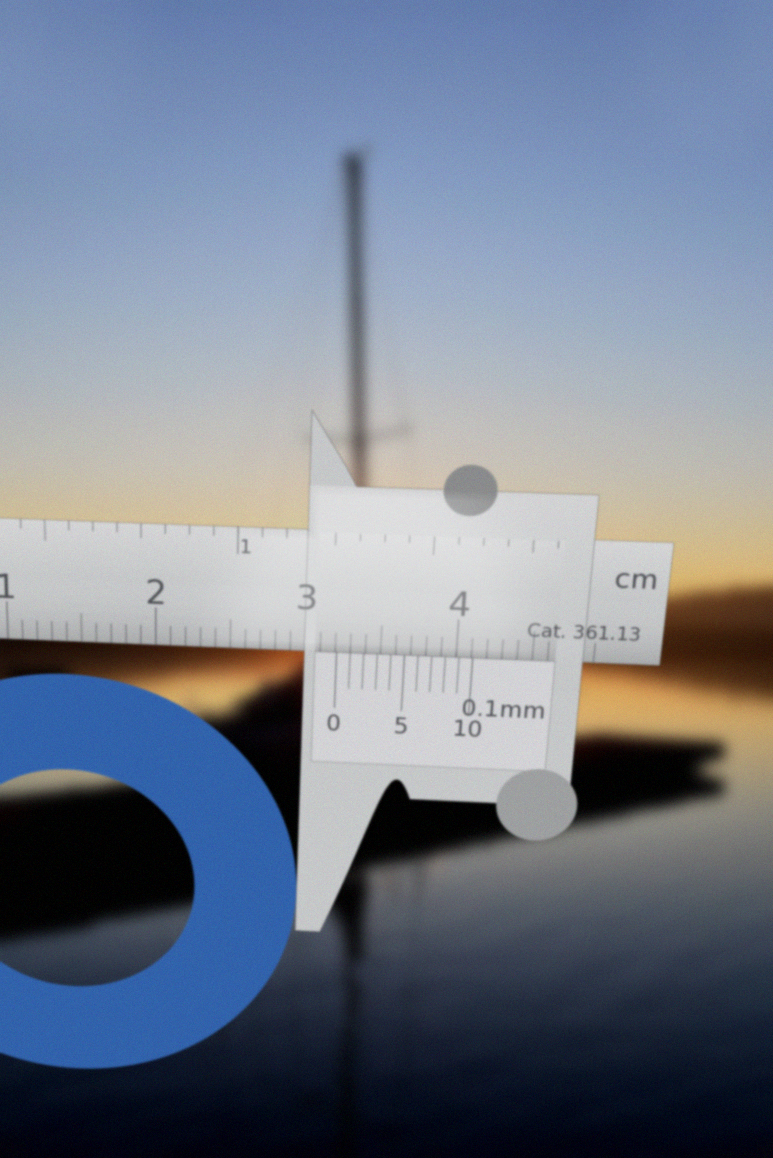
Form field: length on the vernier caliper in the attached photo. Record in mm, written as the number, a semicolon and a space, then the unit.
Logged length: 32.1; mm
